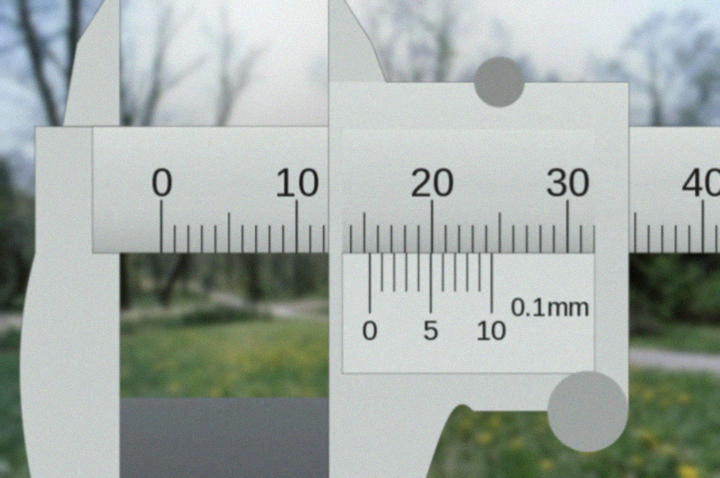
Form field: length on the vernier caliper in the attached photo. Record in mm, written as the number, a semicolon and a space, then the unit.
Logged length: 15.4; mm
